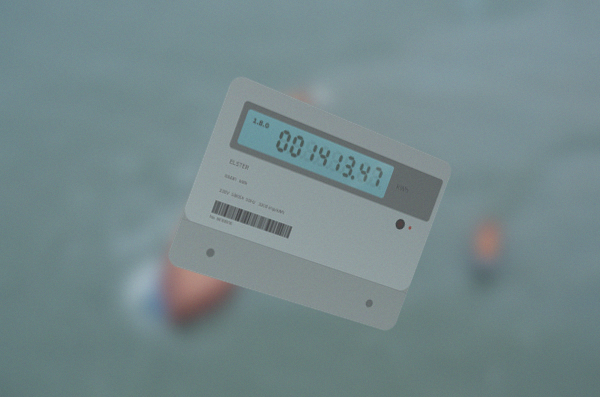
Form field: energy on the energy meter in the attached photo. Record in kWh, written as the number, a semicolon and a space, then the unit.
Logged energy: 1413.47; kWh
